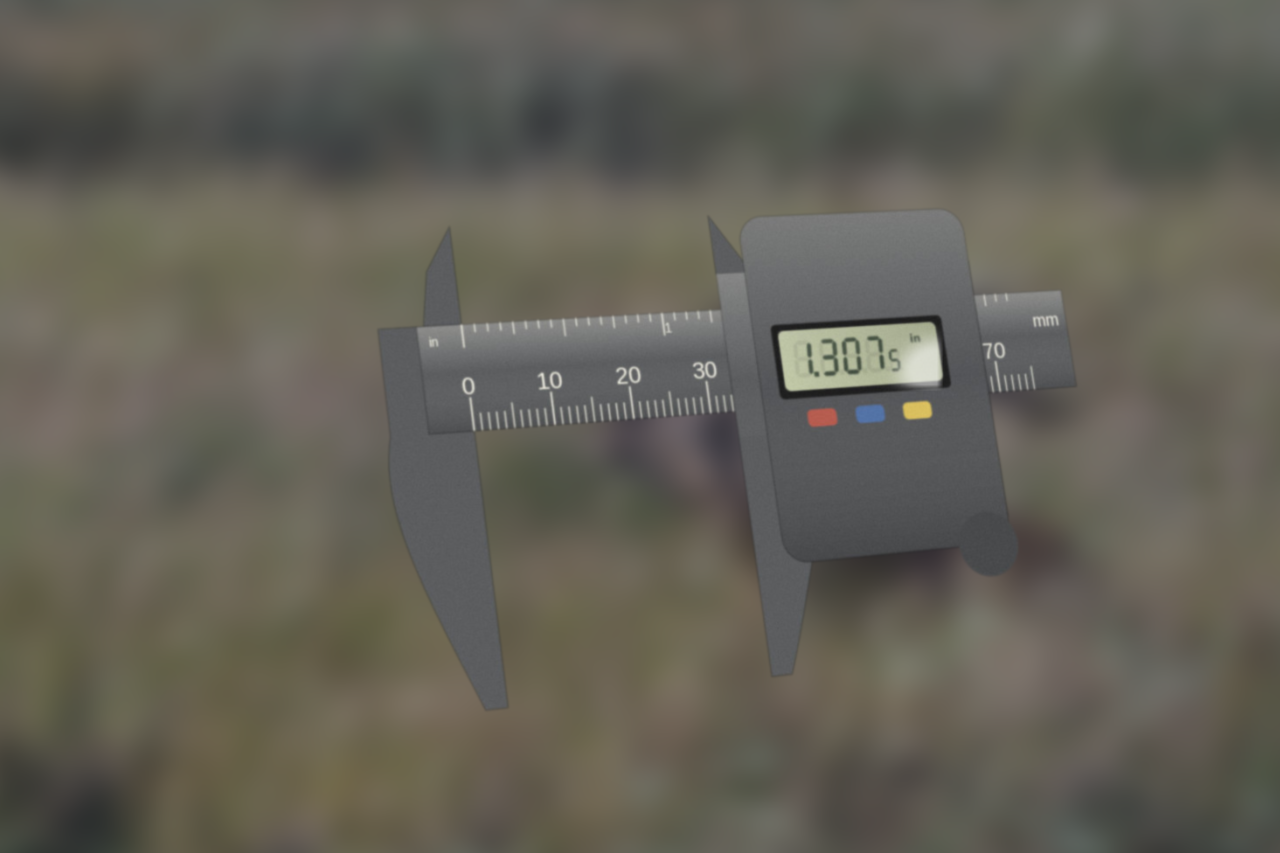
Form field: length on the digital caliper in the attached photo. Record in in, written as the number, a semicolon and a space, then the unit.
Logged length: 1.3075; in
